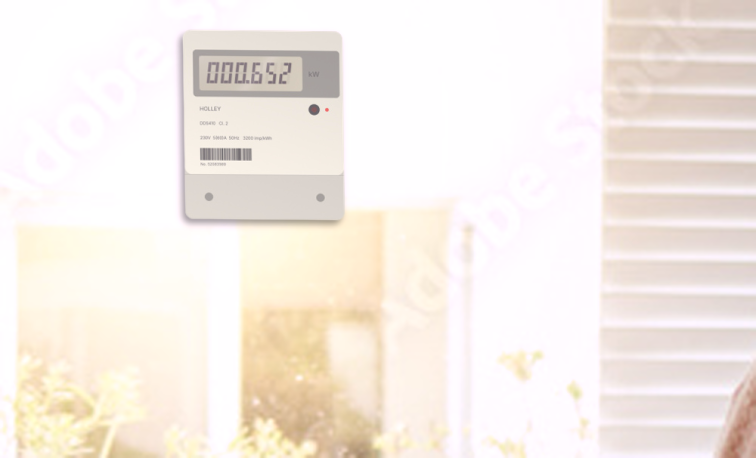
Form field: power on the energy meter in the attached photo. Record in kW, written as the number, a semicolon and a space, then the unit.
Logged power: 0.652; kW
